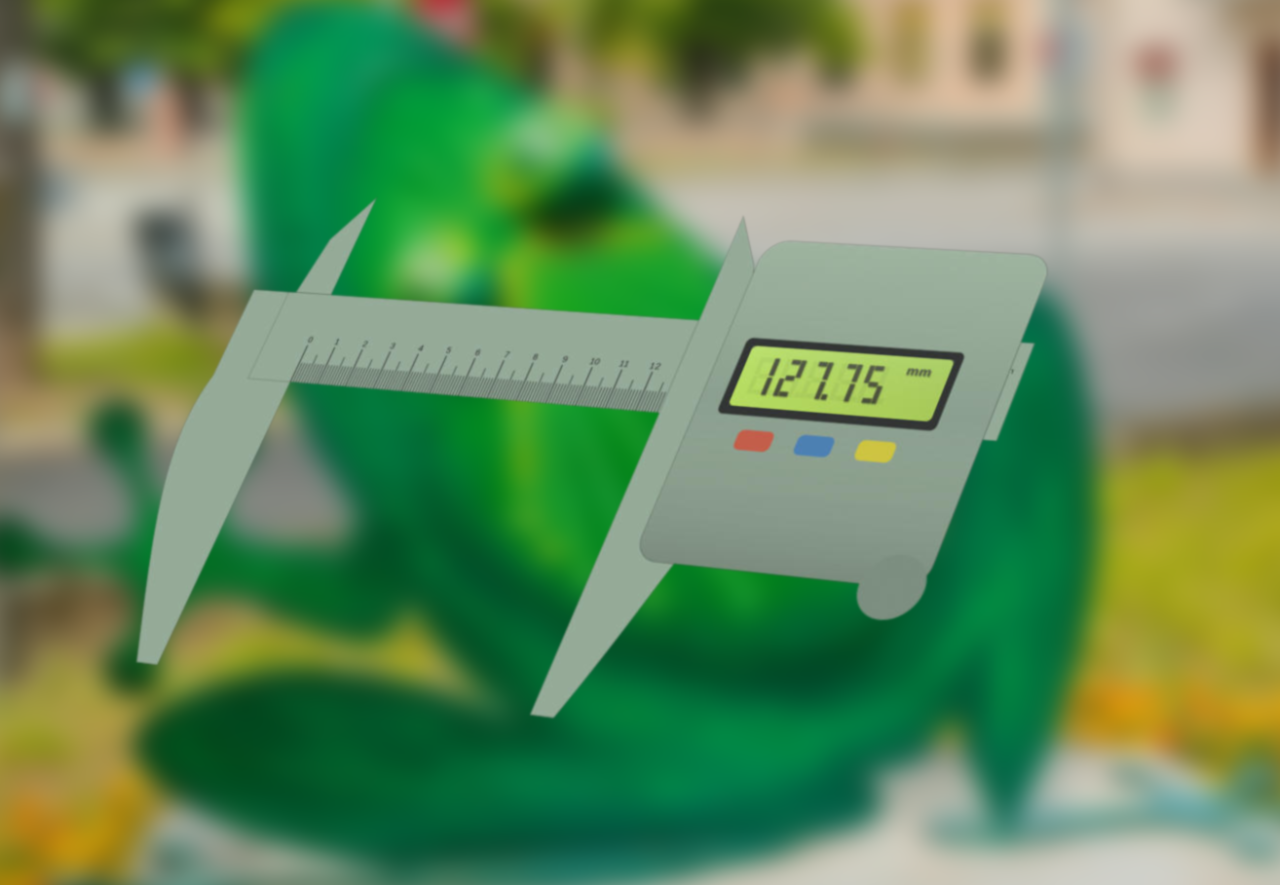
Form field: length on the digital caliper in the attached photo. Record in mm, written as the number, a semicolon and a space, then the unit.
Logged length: 127.75; mm
